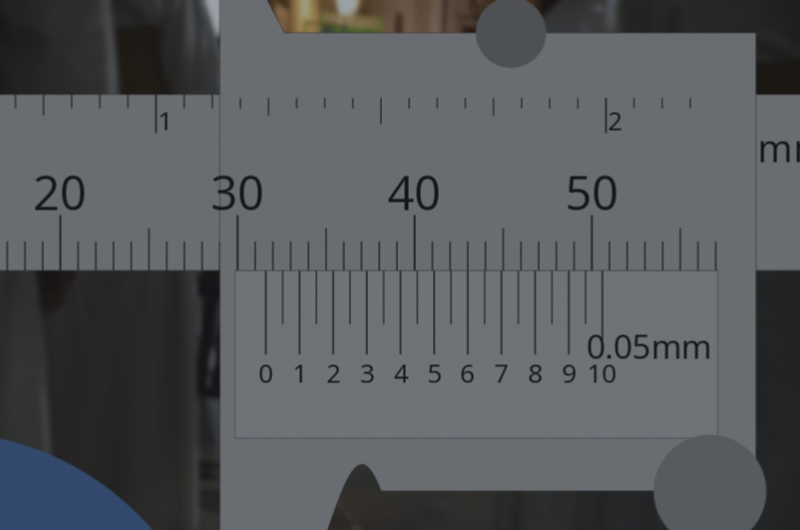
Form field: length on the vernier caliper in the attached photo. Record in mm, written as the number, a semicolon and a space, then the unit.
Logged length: 31.6; mm
